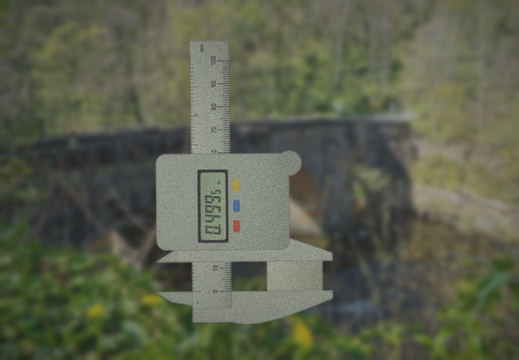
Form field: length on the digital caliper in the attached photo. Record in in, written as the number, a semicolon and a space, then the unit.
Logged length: 0.4995; in
